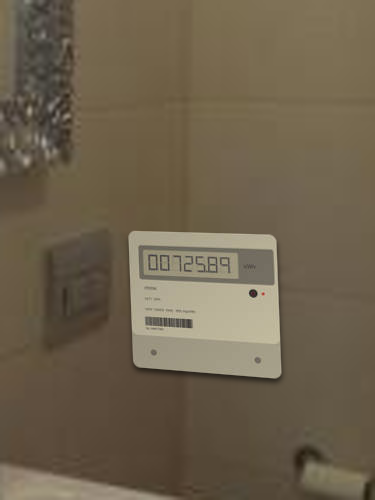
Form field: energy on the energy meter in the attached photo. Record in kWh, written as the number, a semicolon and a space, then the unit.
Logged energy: 725.89; kWh
